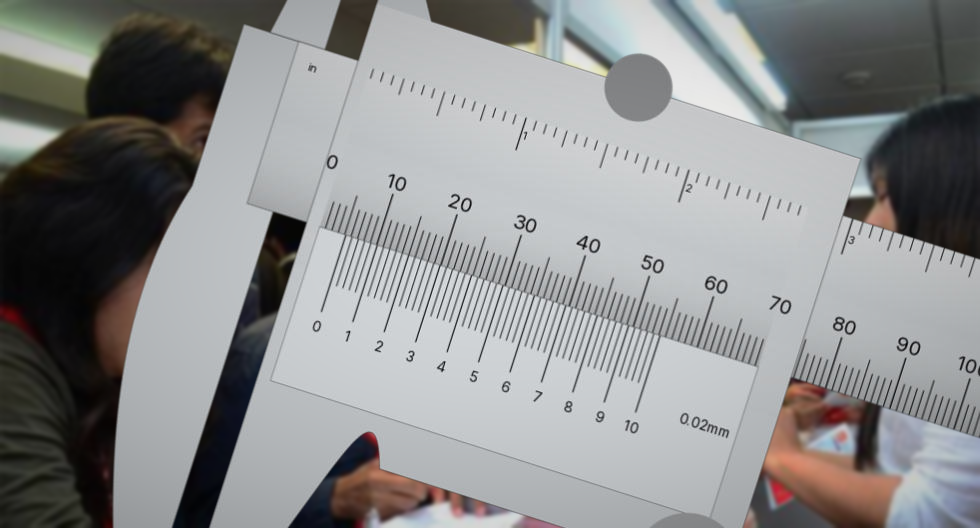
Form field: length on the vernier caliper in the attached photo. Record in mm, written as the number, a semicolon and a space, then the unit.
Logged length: 5.2; mm
